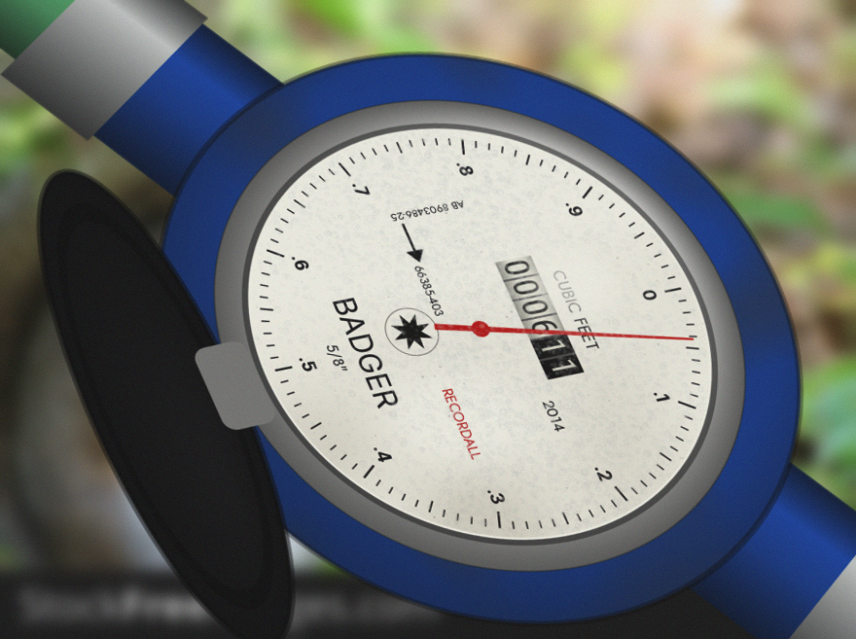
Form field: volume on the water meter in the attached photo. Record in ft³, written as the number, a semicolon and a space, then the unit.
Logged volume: 611.04; ft³
